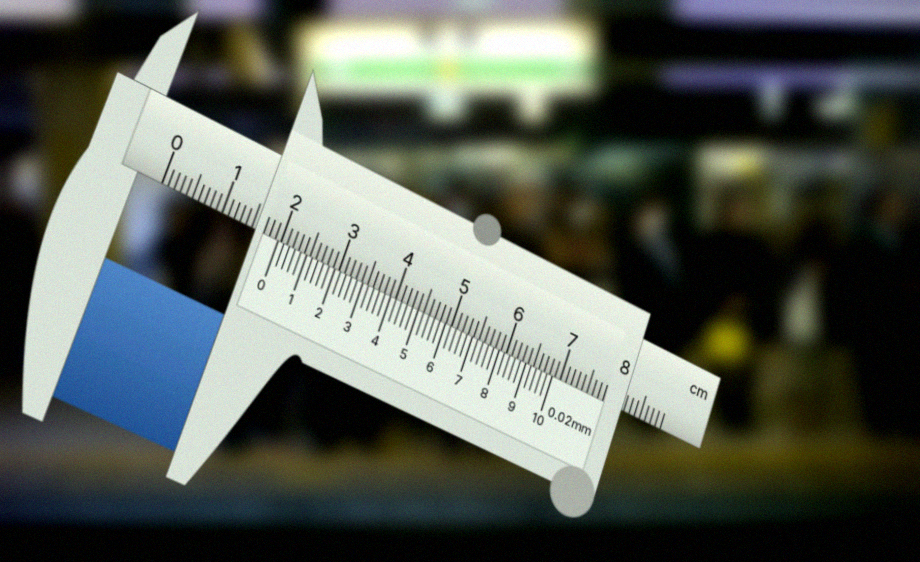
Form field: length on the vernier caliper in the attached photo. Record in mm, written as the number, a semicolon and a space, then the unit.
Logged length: 19.5; mm
